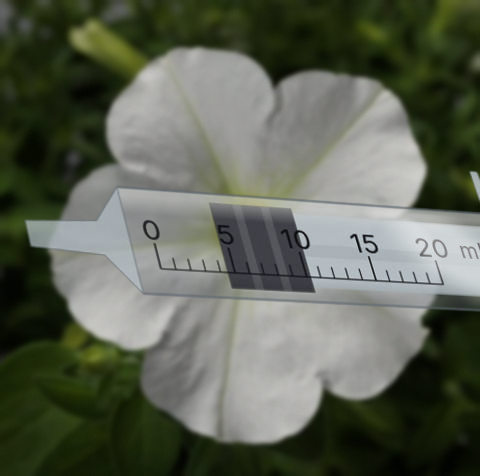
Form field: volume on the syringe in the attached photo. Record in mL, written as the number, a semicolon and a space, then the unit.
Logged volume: 4.5; mL
